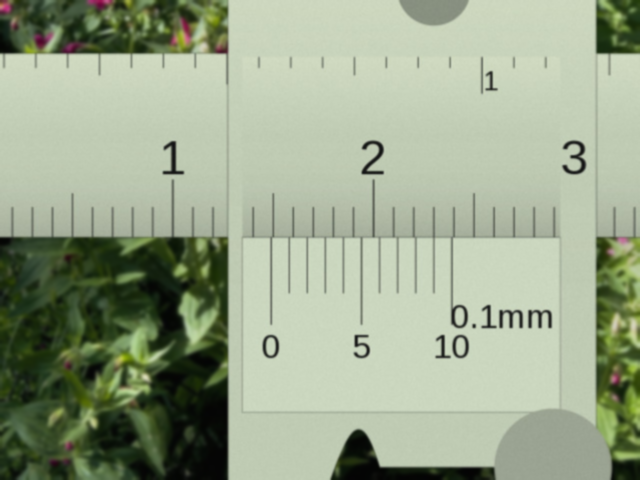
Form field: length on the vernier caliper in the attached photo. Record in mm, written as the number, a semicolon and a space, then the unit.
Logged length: 14.9; mm
